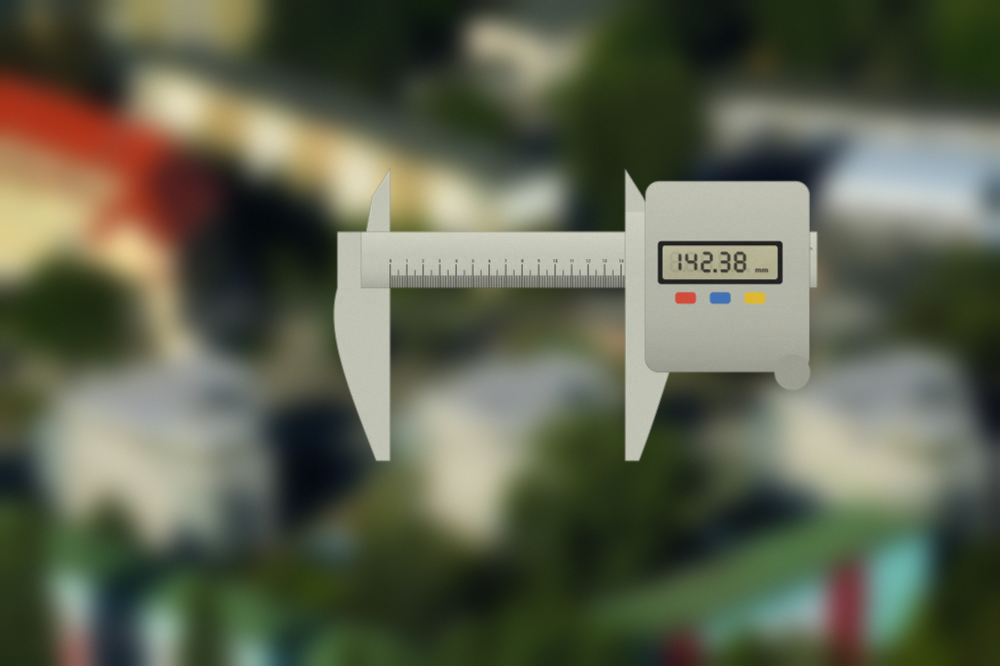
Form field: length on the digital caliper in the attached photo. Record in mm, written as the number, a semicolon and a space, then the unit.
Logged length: 142.38; mm
